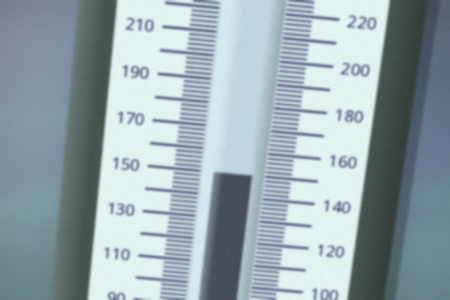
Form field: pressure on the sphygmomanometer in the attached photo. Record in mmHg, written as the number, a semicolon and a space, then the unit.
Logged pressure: 150; mmHg
